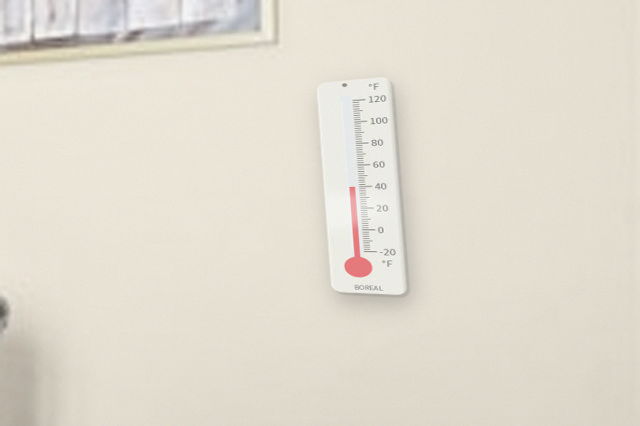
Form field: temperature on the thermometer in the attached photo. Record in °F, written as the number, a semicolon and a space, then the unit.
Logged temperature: 40; °F
